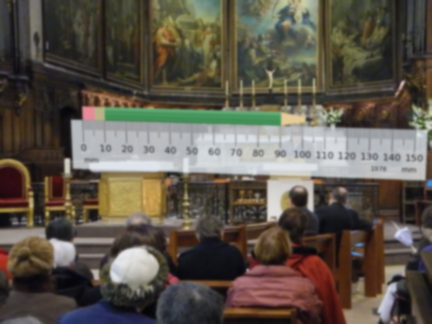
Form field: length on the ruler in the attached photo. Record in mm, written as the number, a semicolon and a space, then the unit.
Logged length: 105; mm
